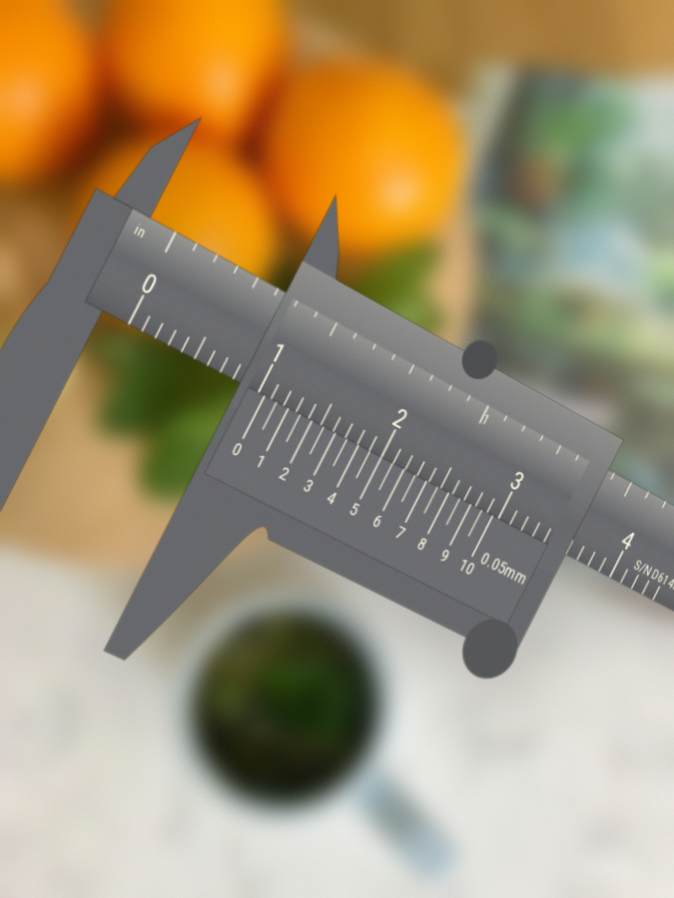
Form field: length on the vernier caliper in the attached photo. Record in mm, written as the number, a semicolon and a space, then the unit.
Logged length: 10.5; mm
